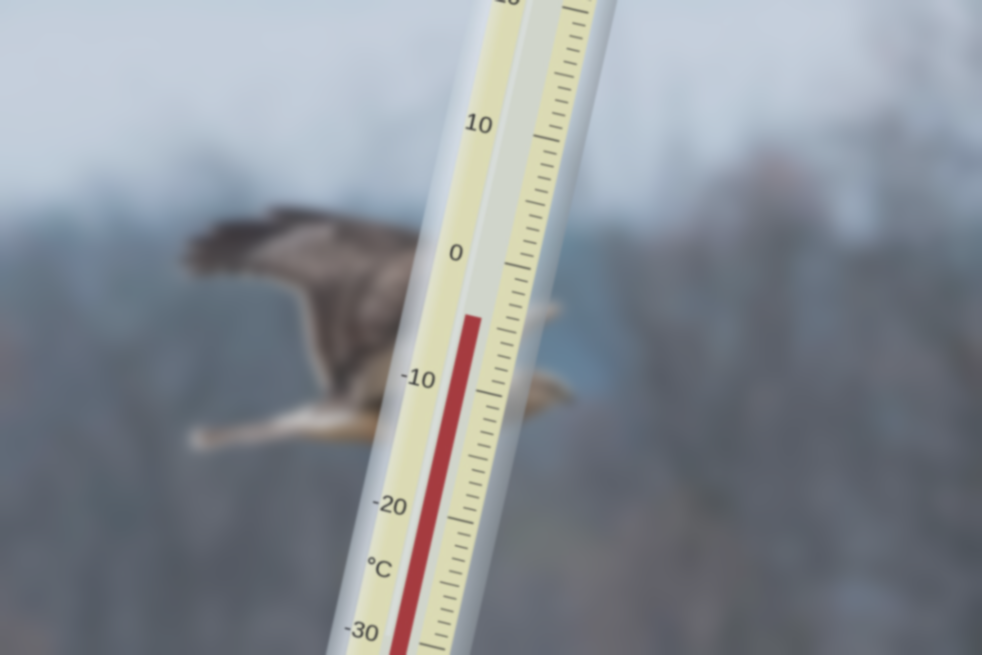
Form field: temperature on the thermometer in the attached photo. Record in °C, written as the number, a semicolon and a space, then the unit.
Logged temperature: -4.5; °C
